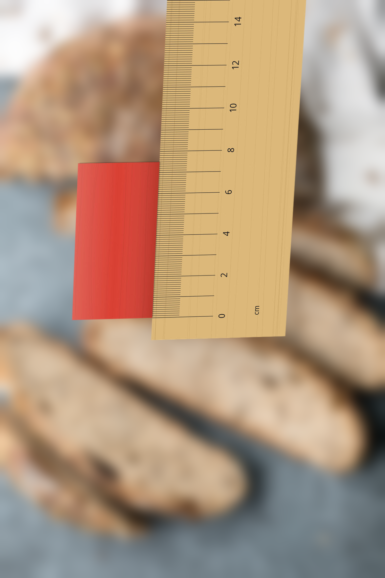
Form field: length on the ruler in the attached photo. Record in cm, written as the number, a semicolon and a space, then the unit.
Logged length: 7.5; cm
